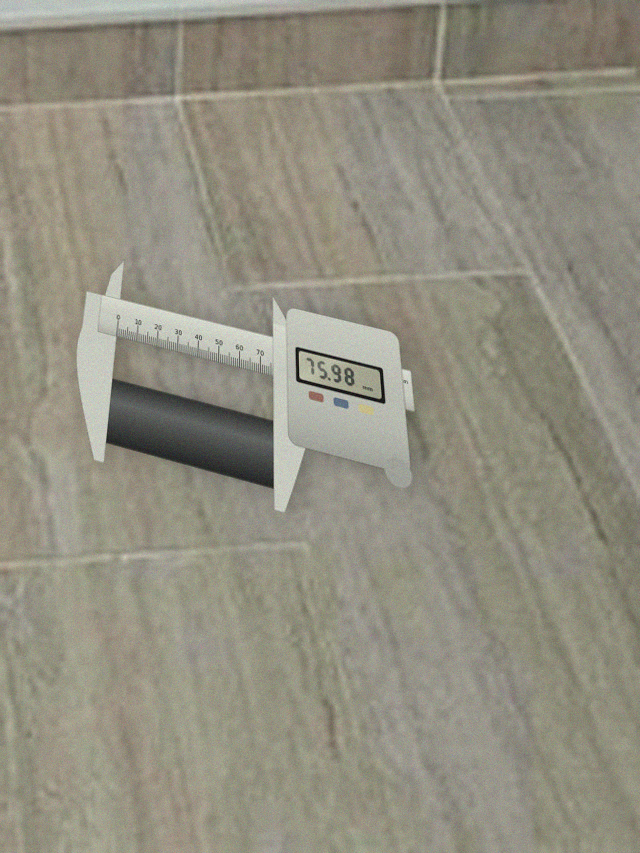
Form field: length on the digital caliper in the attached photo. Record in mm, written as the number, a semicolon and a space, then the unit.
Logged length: 75.98; mm
